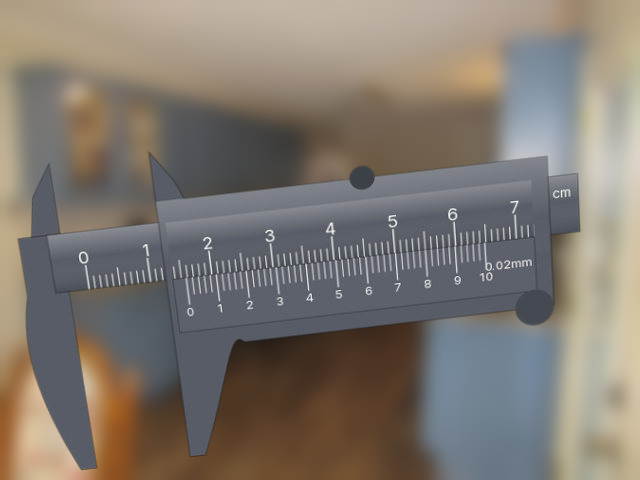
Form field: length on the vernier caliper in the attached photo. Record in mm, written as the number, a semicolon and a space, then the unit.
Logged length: 15.8; mm
